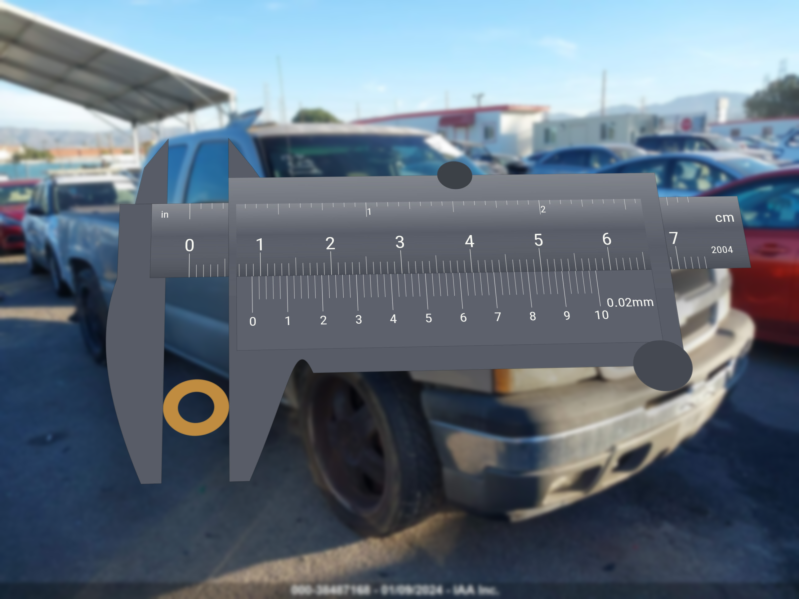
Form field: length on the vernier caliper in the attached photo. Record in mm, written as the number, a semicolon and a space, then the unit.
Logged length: 8.8; mm
